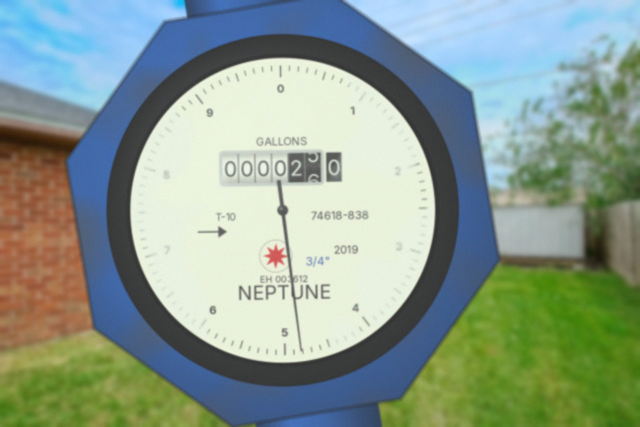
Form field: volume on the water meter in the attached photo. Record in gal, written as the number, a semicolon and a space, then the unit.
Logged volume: 254.8; gal
